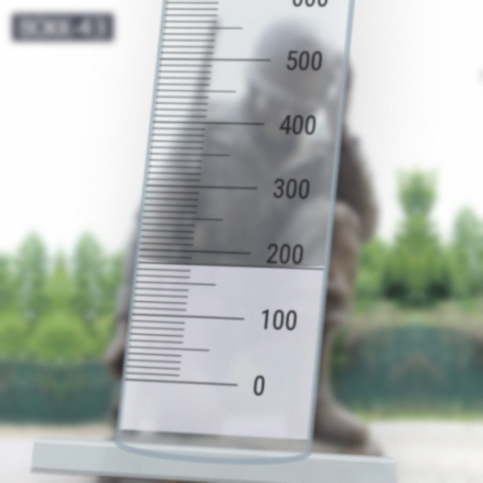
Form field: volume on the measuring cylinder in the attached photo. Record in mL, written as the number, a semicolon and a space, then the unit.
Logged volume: 180; mL
